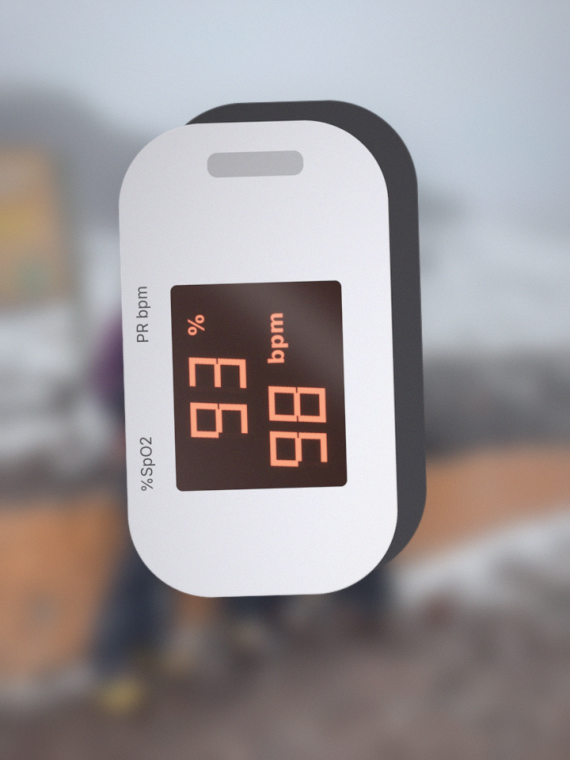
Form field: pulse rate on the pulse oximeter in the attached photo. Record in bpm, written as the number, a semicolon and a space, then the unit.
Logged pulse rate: 98; bpm
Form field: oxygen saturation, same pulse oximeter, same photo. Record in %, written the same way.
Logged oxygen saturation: 93; %
